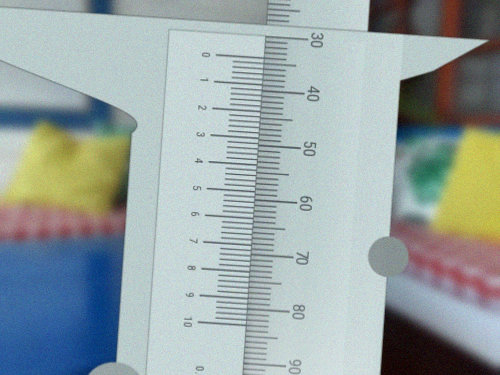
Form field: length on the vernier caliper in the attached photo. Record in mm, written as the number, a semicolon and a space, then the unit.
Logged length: 34.0; mm
